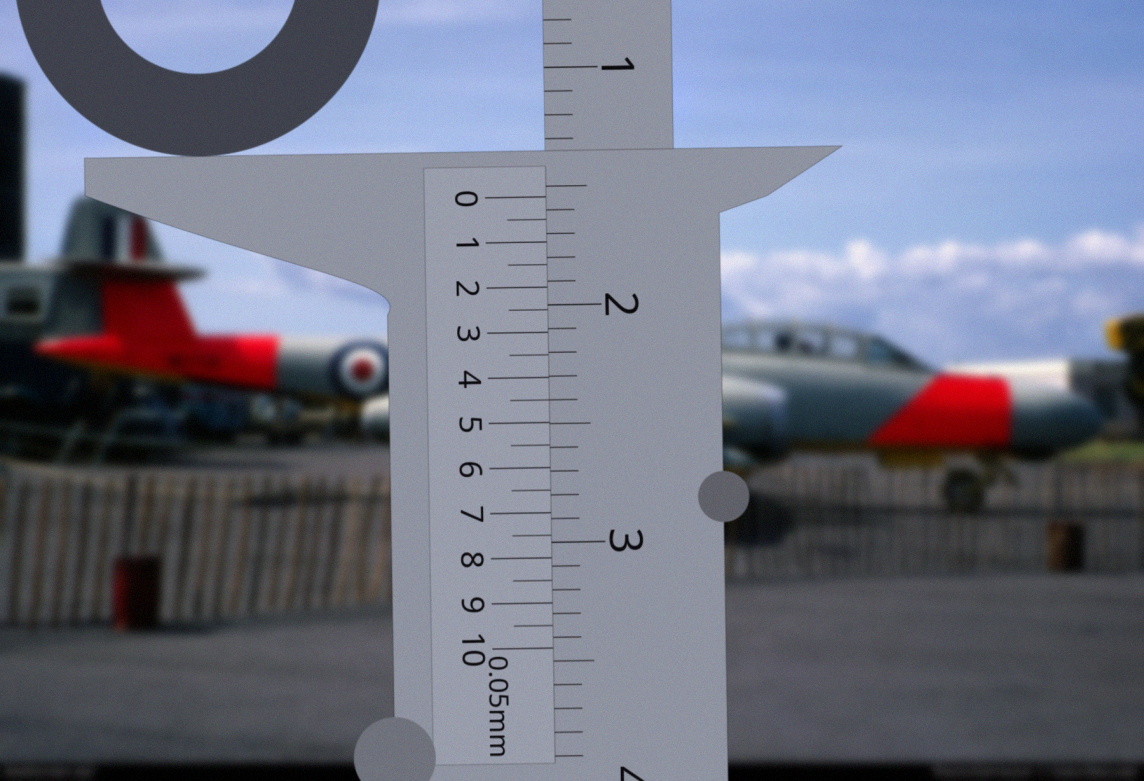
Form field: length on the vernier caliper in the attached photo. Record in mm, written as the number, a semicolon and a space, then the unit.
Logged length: 15.45; mm
